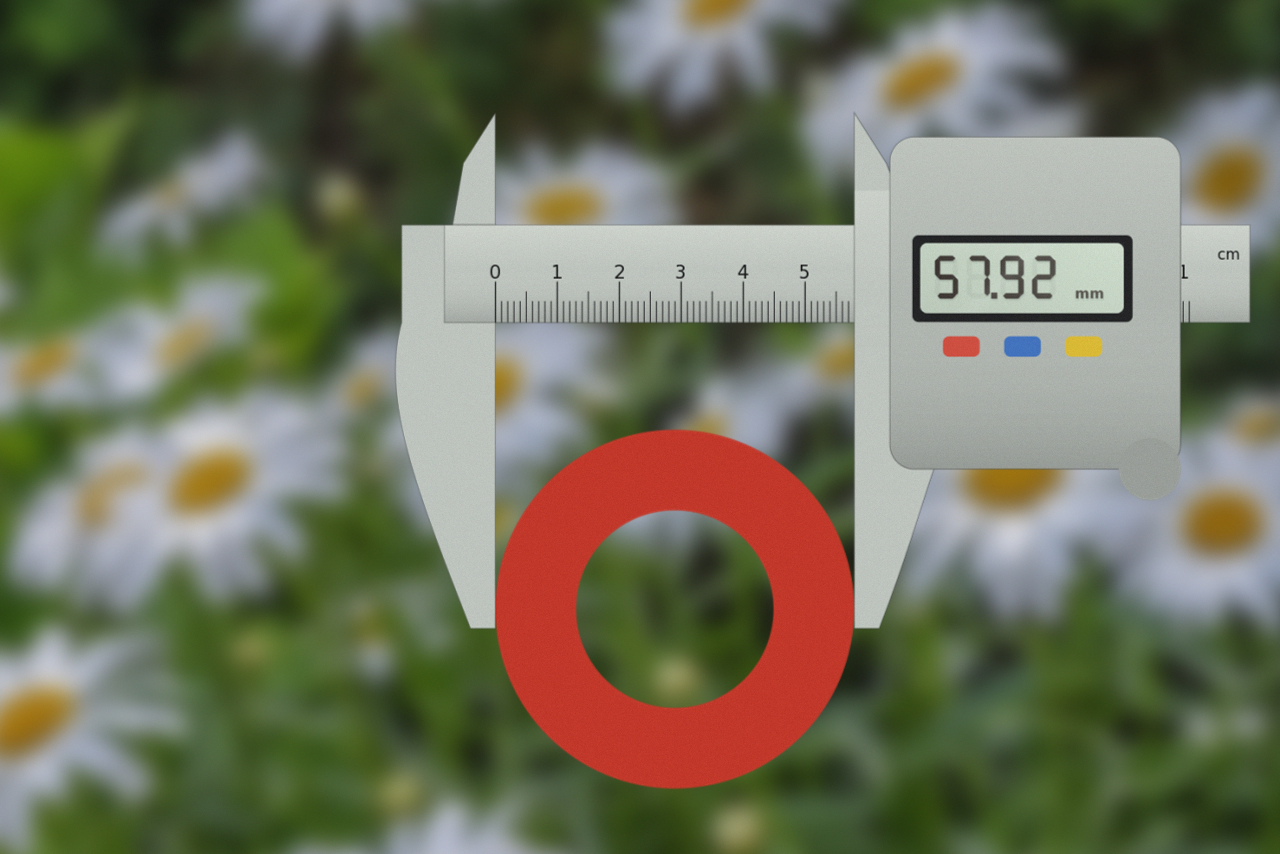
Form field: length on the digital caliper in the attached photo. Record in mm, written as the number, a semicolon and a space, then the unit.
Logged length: 57.92; mm
